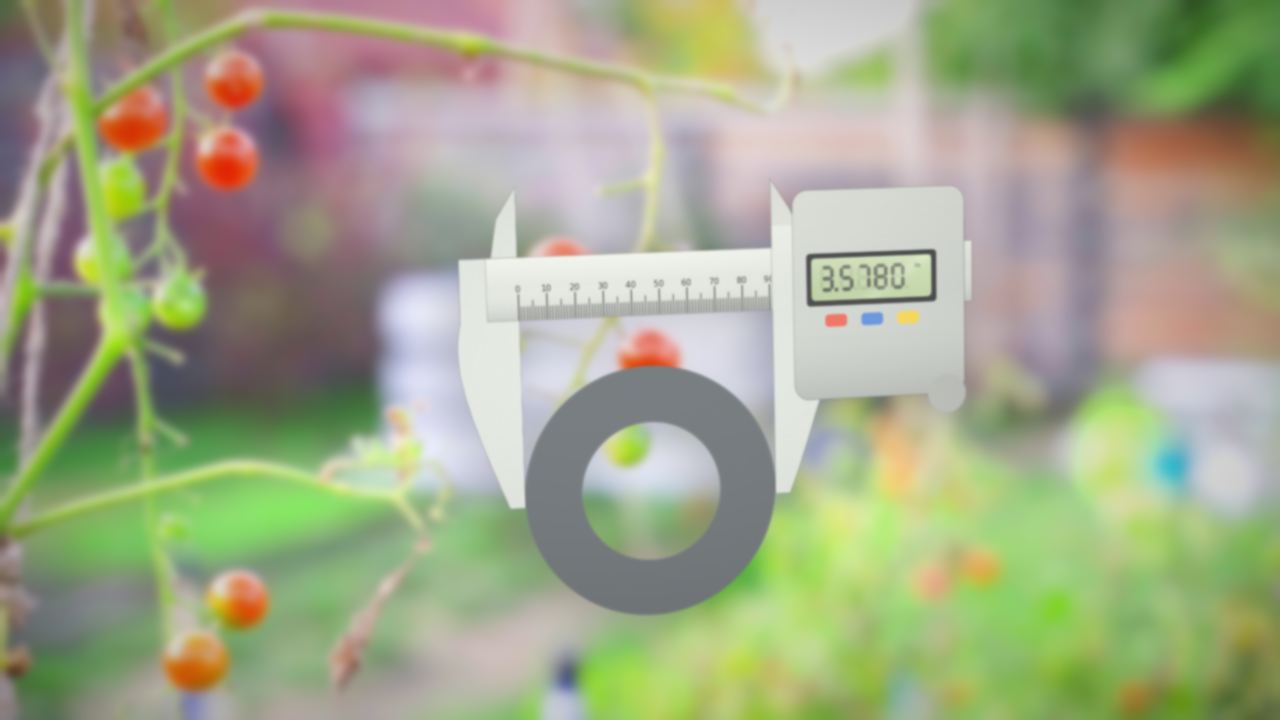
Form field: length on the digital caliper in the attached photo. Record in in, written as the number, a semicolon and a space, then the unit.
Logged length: 3.5780; in
